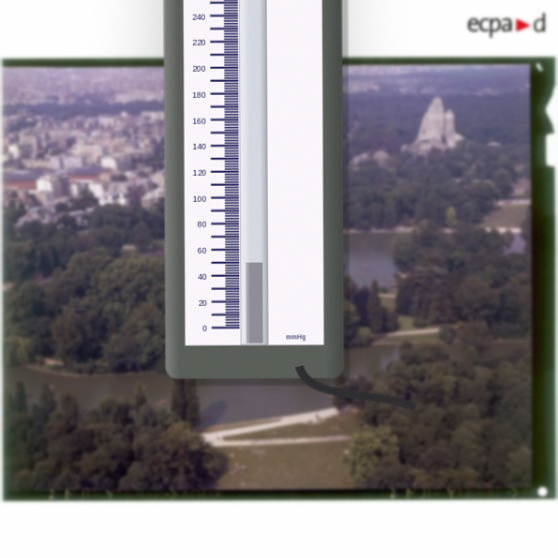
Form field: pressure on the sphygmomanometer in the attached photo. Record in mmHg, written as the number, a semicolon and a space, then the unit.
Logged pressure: 50; mmHg
